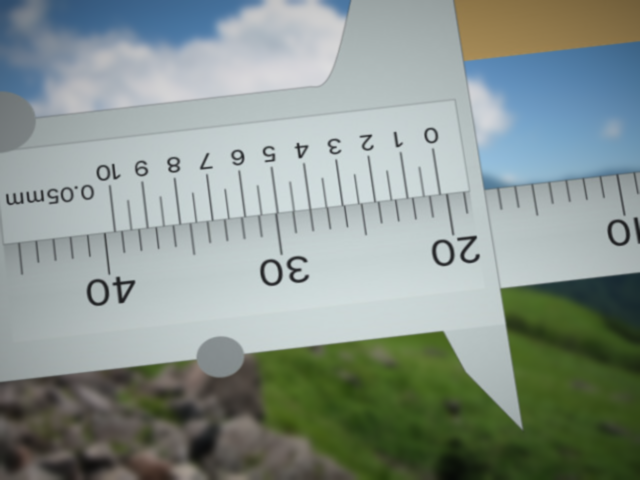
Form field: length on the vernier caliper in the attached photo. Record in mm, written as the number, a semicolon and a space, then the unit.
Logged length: 20.4; mm
